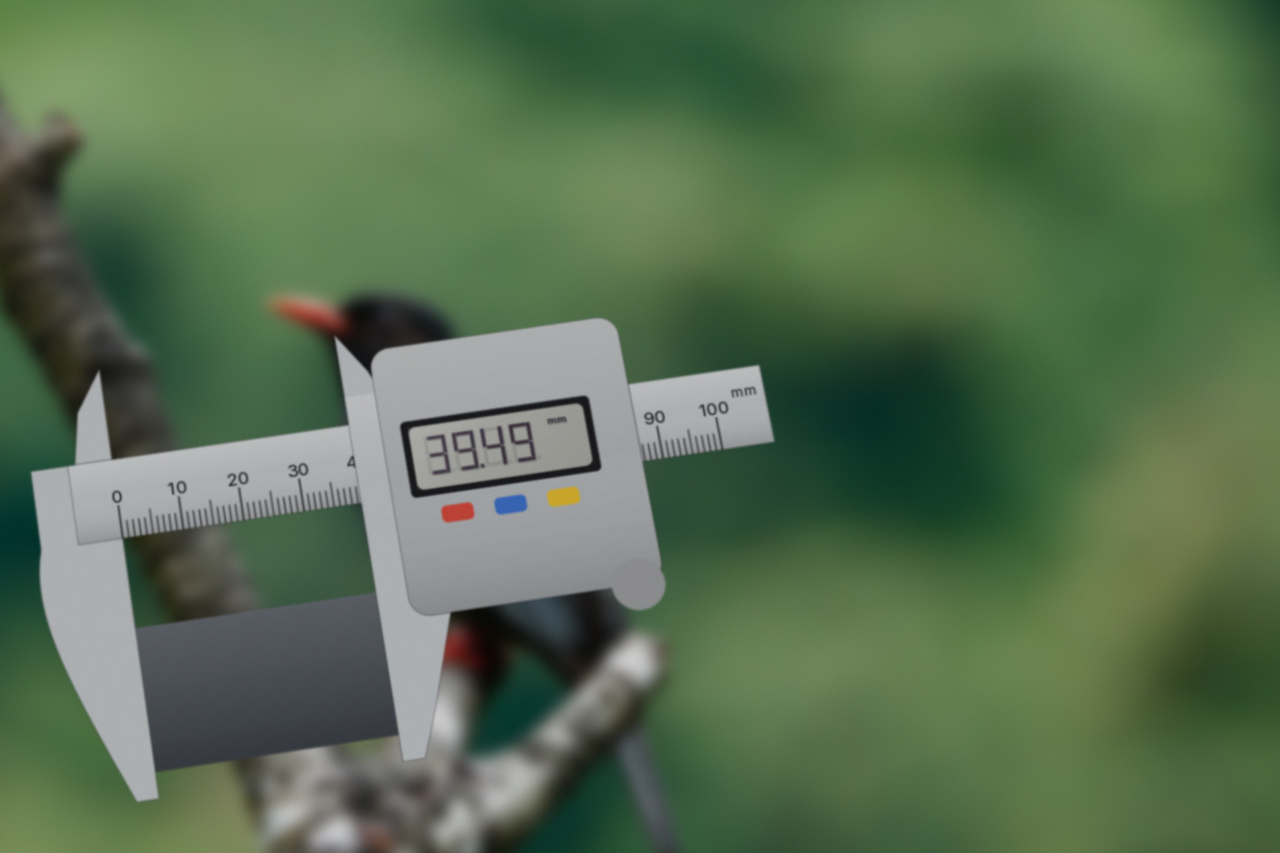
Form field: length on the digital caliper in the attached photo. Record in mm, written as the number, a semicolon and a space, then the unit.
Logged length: 39.49; mm
